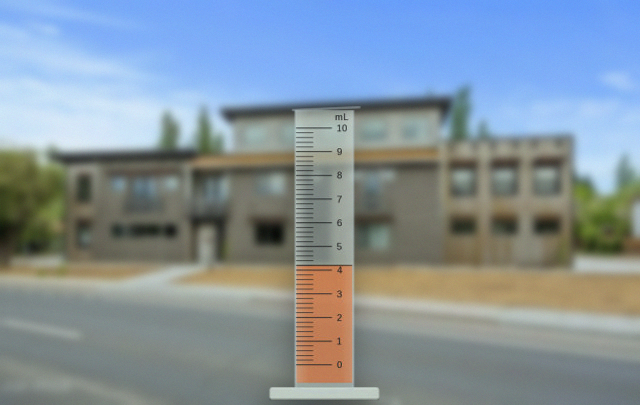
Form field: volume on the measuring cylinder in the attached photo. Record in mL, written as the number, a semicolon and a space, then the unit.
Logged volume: 4.2; mL
